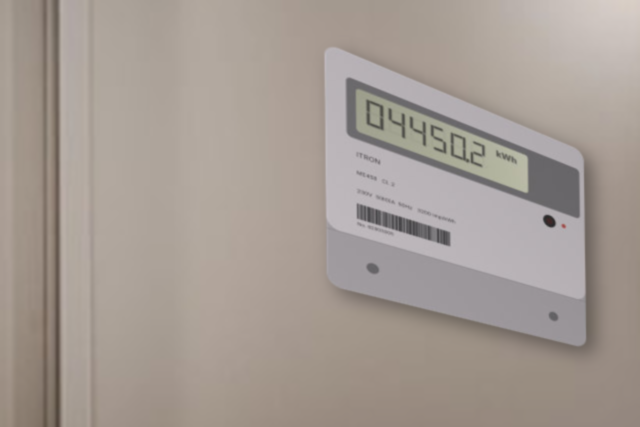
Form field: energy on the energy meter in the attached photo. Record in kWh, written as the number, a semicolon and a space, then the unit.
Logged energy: 4450.2; kWh
